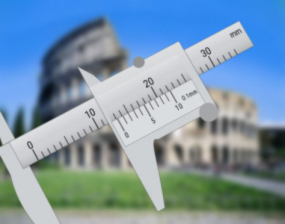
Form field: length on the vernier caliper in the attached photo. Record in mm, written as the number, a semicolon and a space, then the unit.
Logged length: 13.2; mm
